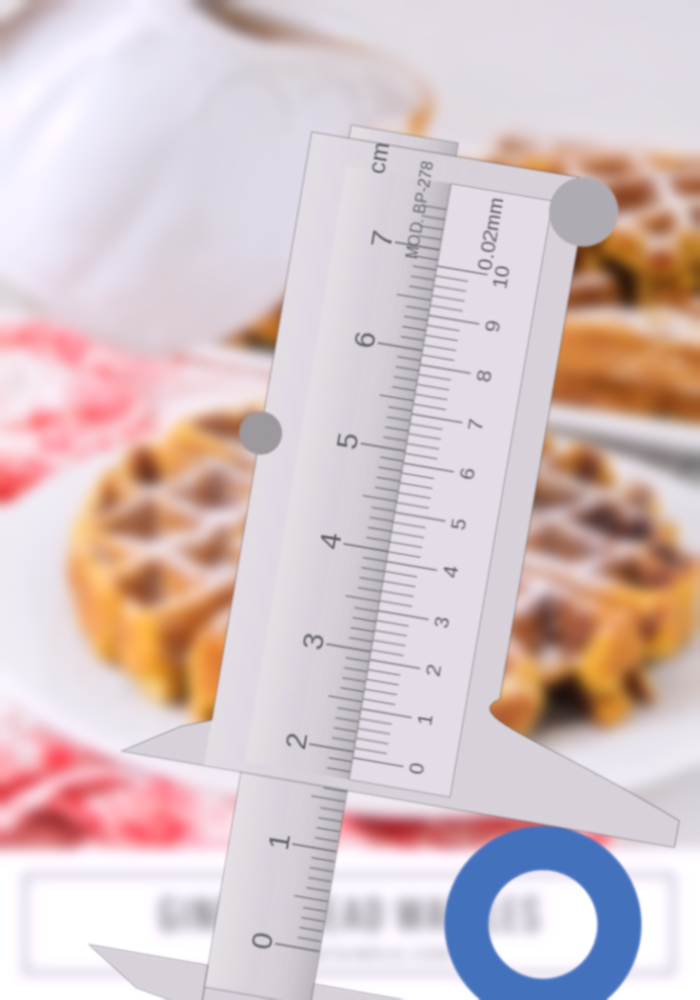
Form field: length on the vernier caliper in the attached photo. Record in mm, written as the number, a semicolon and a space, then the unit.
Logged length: 19.4; mm
